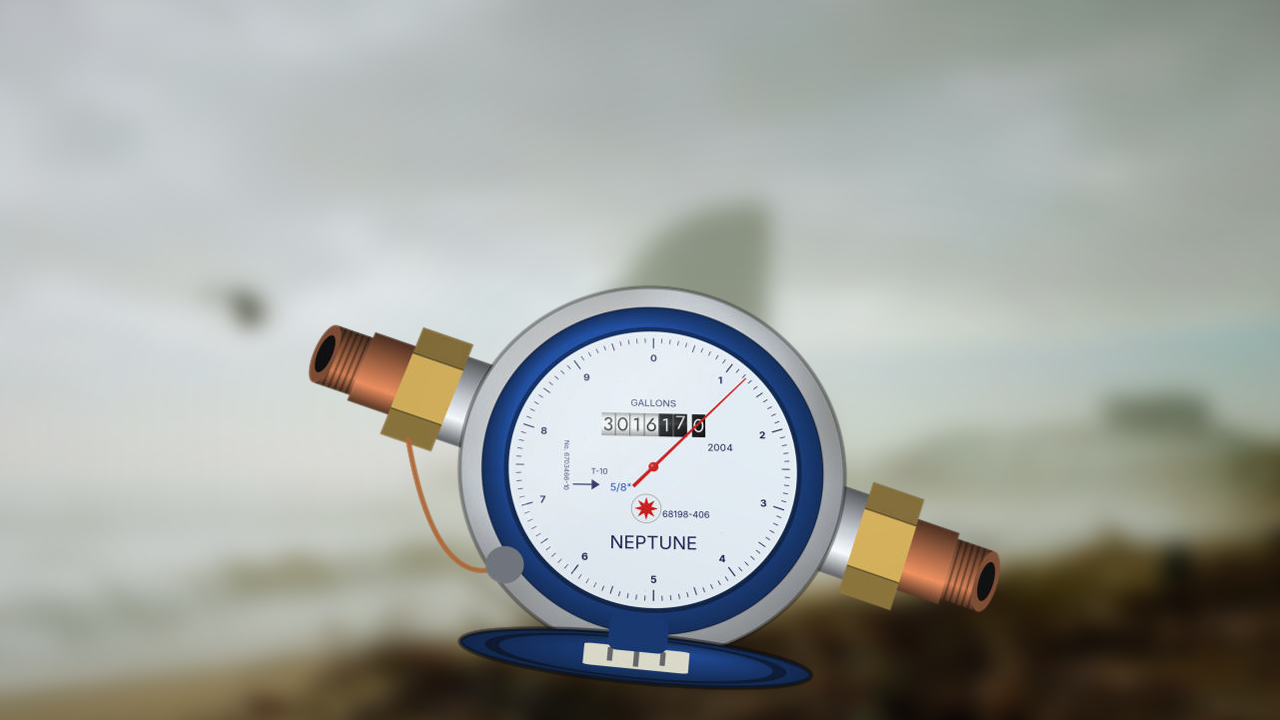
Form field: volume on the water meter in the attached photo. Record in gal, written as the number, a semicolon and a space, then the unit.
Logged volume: 3016171.2; gal
